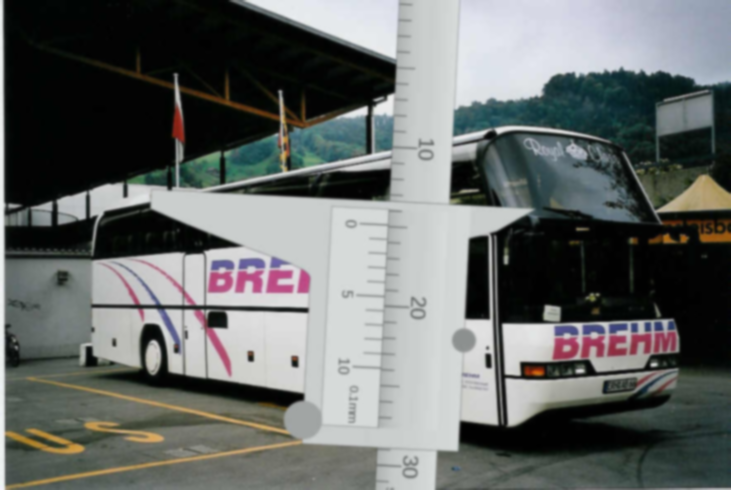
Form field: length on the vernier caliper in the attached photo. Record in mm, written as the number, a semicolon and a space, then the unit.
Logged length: 14.9; mm
